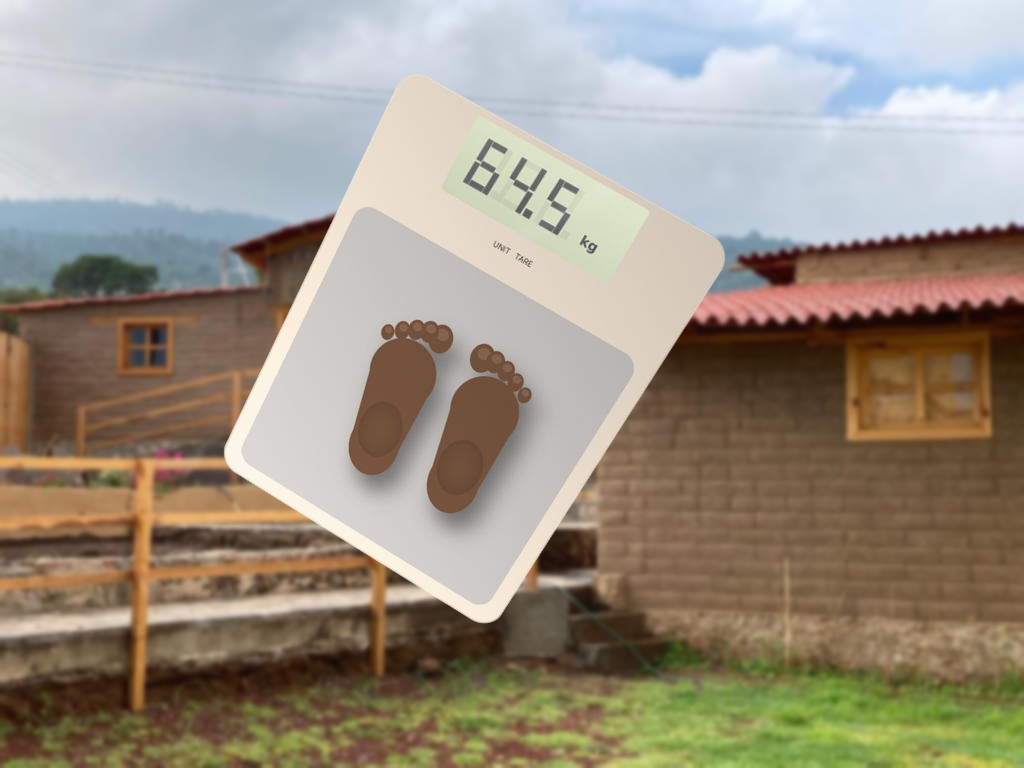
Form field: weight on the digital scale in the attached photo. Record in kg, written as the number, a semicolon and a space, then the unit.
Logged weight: 64.5; kg
